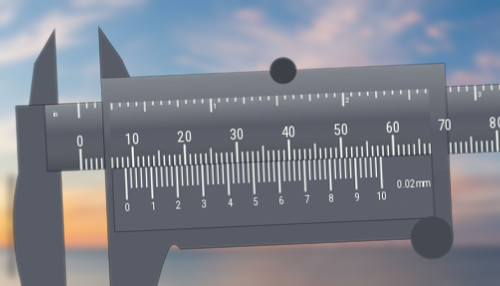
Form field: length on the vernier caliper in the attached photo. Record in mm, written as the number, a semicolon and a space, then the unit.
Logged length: 8.5; mm
